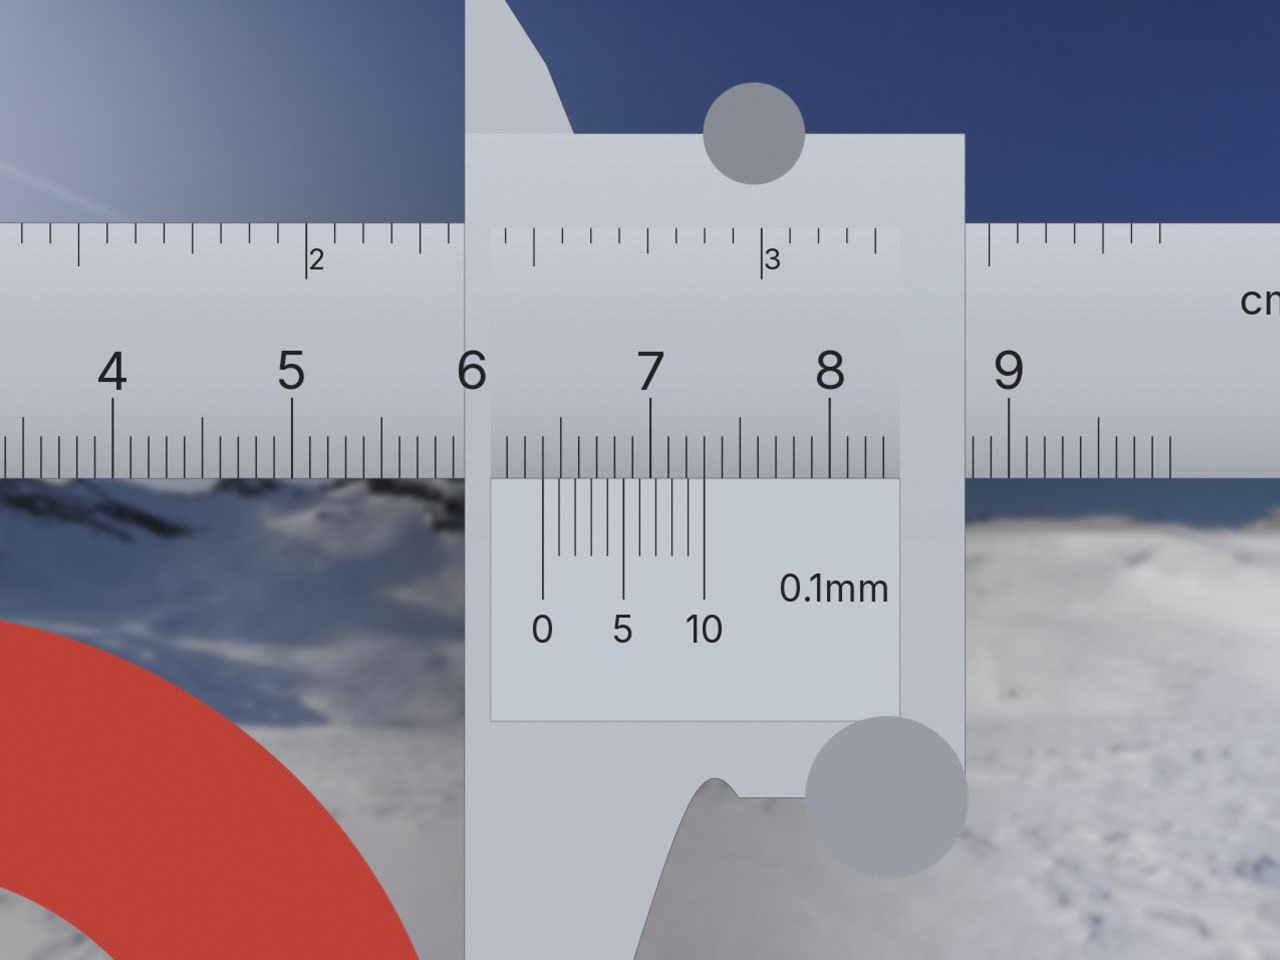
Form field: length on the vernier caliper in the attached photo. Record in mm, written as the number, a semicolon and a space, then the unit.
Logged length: 64.0; mm
